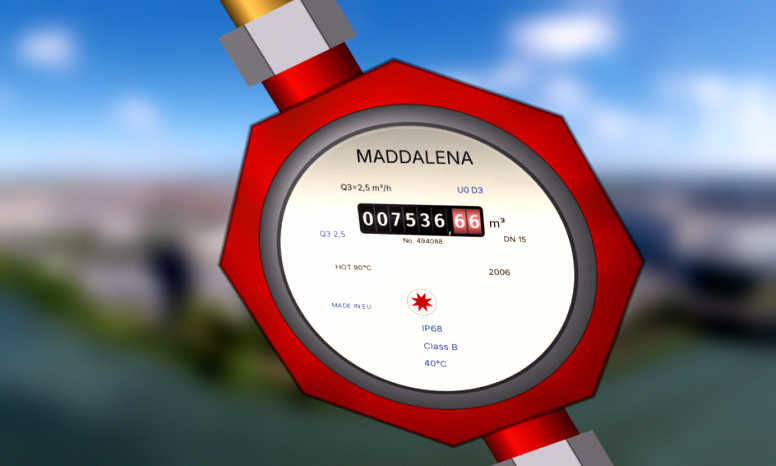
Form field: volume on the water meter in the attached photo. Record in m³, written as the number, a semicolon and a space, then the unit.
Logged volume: 7536.66; m³
